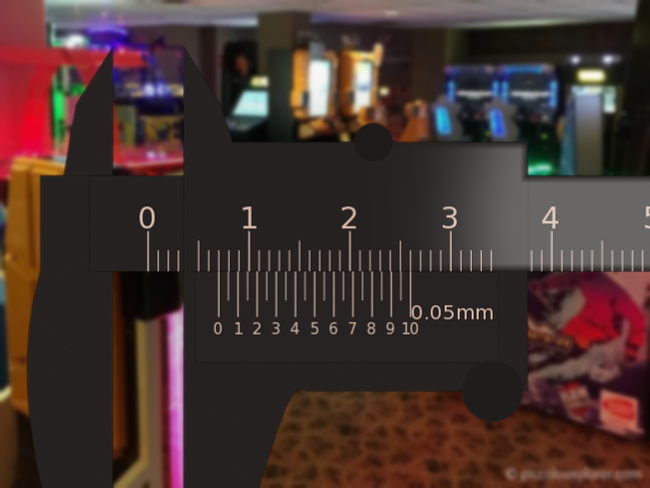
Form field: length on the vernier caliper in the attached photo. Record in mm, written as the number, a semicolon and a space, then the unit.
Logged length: 7.0; mm
